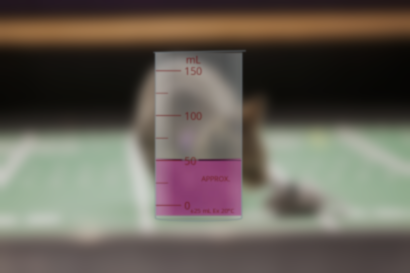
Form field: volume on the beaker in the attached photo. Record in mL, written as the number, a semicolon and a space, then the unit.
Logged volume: 50; mL
